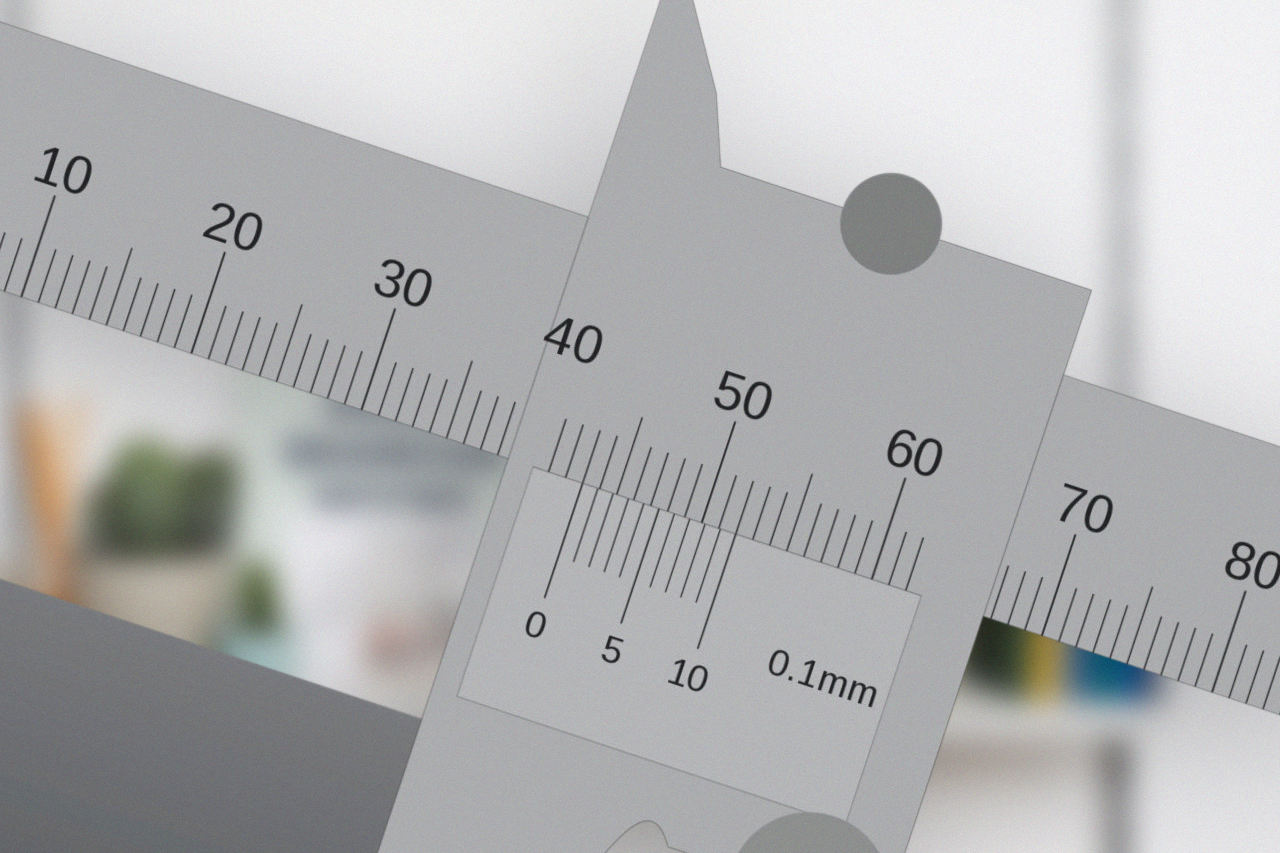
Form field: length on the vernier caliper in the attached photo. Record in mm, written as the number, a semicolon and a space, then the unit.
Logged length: 43.0; mm
